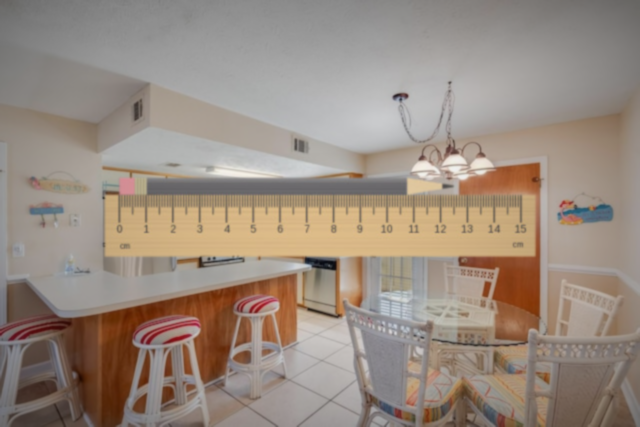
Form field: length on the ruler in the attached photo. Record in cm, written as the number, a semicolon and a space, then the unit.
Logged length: 12.5; cm
